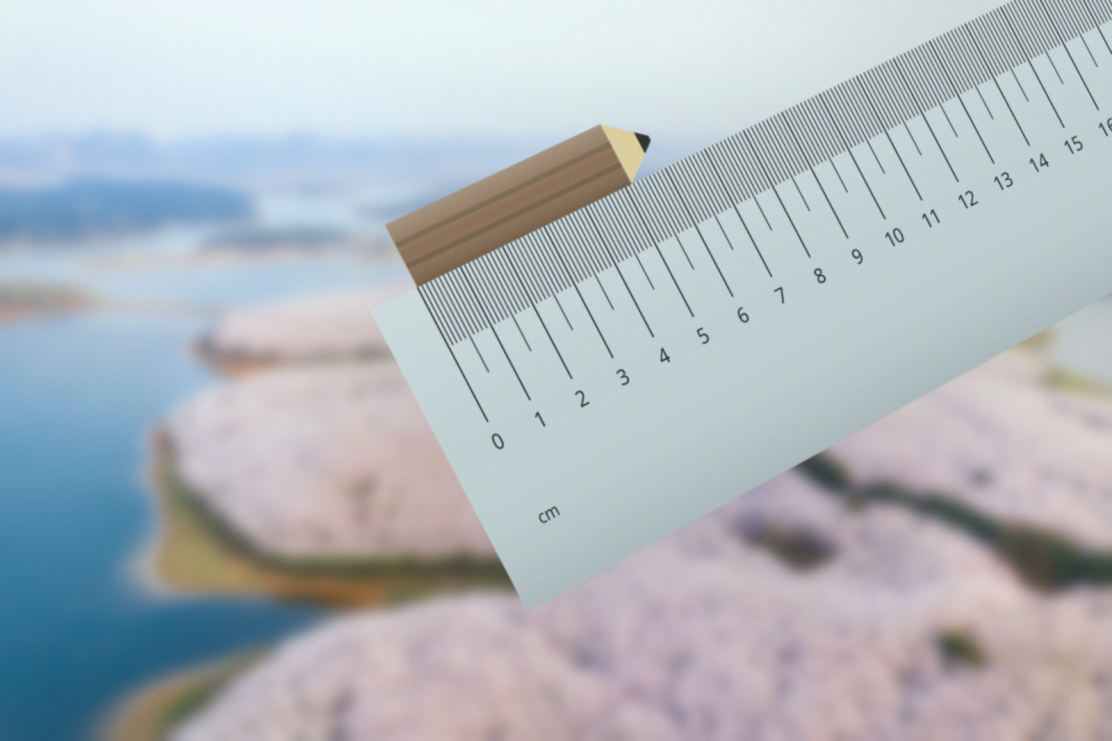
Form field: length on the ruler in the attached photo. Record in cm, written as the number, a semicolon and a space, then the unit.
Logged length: 6; cm
